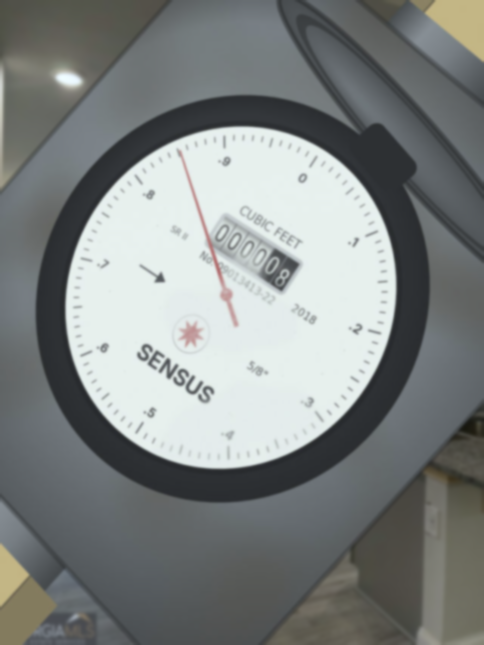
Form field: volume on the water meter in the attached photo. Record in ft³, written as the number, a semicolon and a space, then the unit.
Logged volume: 7.85; ft³
